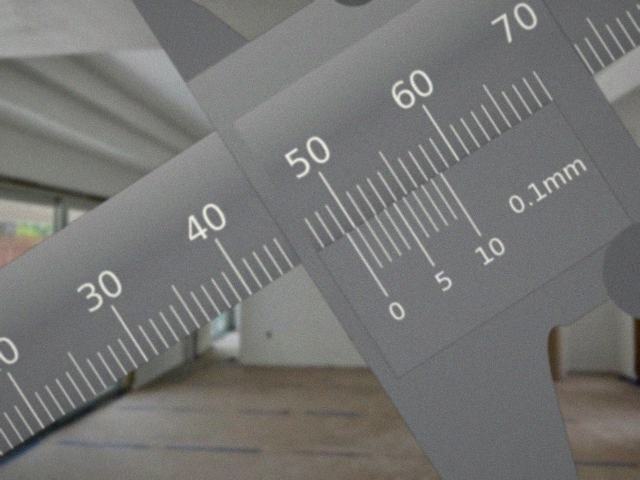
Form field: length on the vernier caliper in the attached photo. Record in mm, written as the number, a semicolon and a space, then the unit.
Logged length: 49.2; mm
